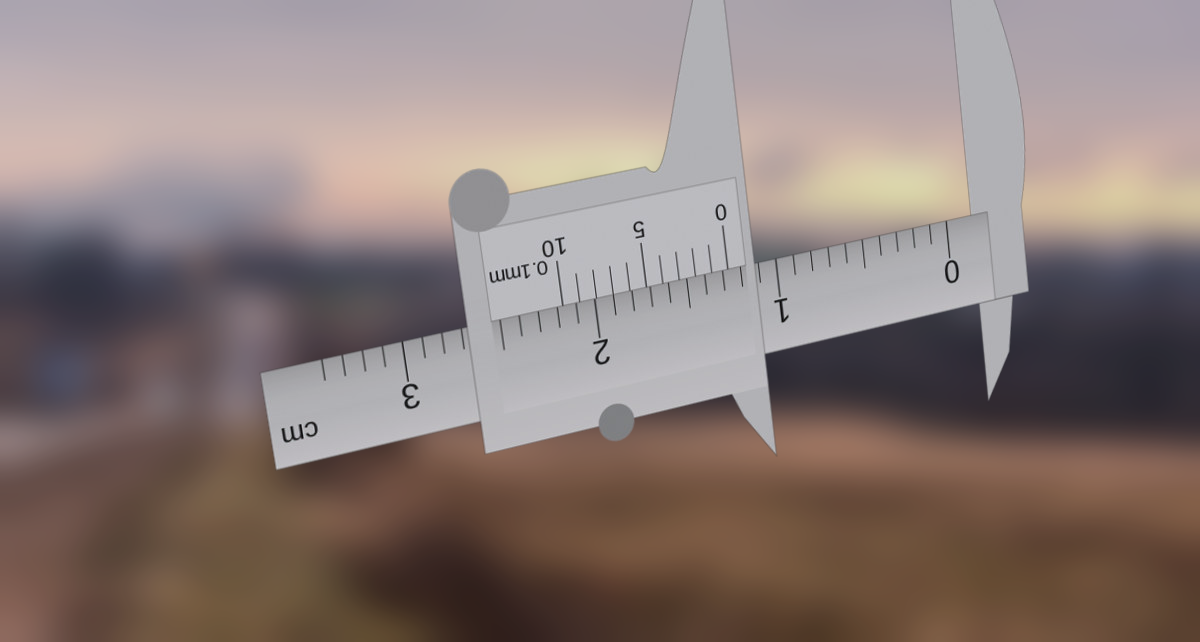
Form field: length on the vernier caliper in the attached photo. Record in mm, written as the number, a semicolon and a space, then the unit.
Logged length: 12.7; mm
